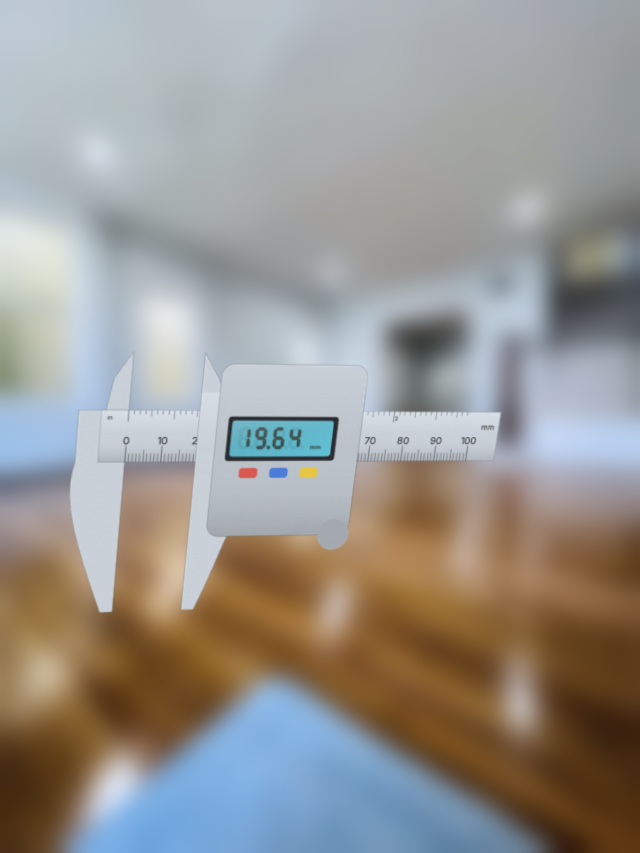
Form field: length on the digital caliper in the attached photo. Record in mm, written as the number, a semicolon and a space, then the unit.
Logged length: 19.64; mm
